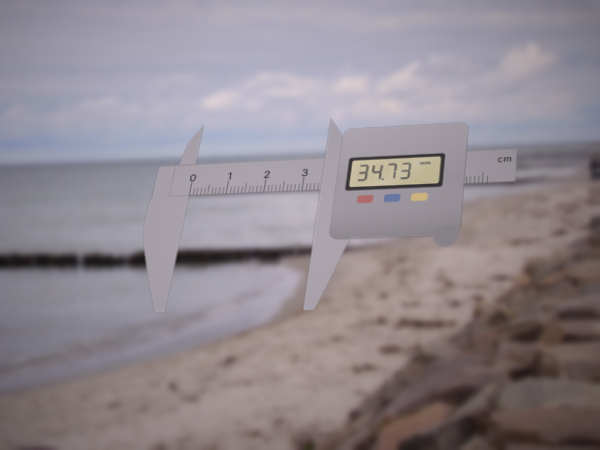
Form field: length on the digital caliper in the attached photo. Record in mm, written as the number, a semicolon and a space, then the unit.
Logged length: 34.73; mm
